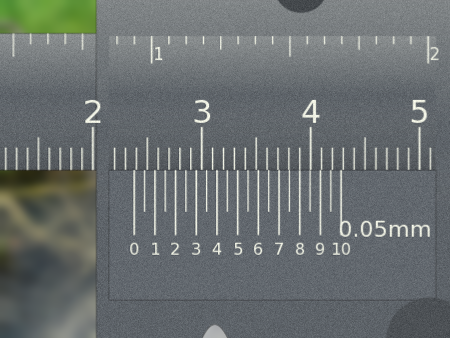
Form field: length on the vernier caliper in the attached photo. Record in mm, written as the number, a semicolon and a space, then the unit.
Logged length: 23.8; mm
